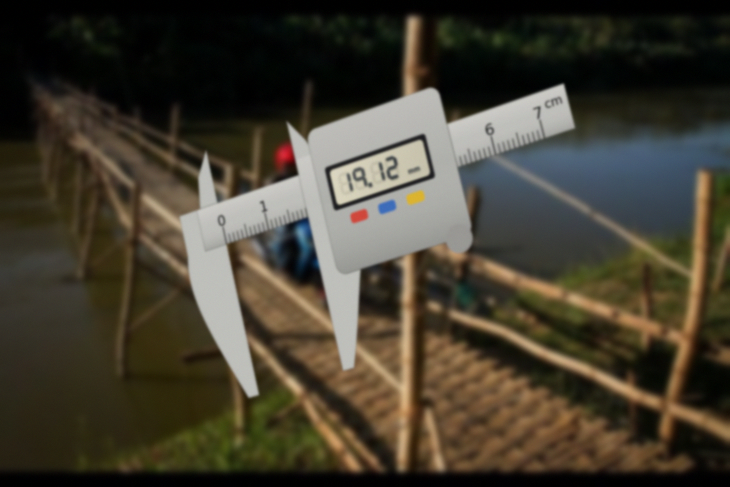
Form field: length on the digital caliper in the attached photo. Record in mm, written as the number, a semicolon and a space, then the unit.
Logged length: 19.12; mm
